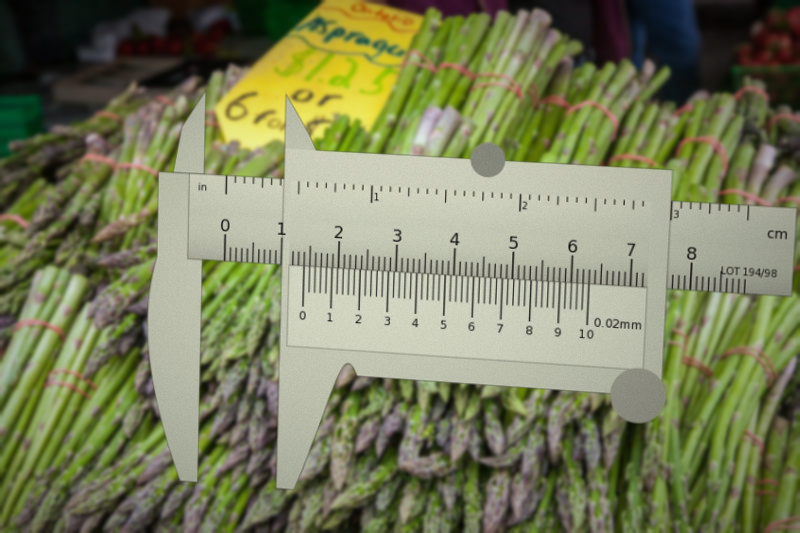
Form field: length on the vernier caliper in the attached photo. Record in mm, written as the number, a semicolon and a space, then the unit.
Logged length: 14.0; mm
